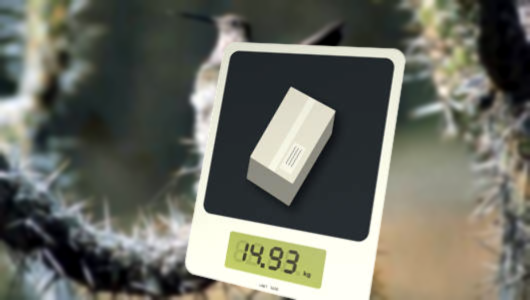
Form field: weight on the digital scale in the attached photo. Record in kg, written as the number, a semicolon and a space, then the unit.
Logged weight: 14.93; kg
